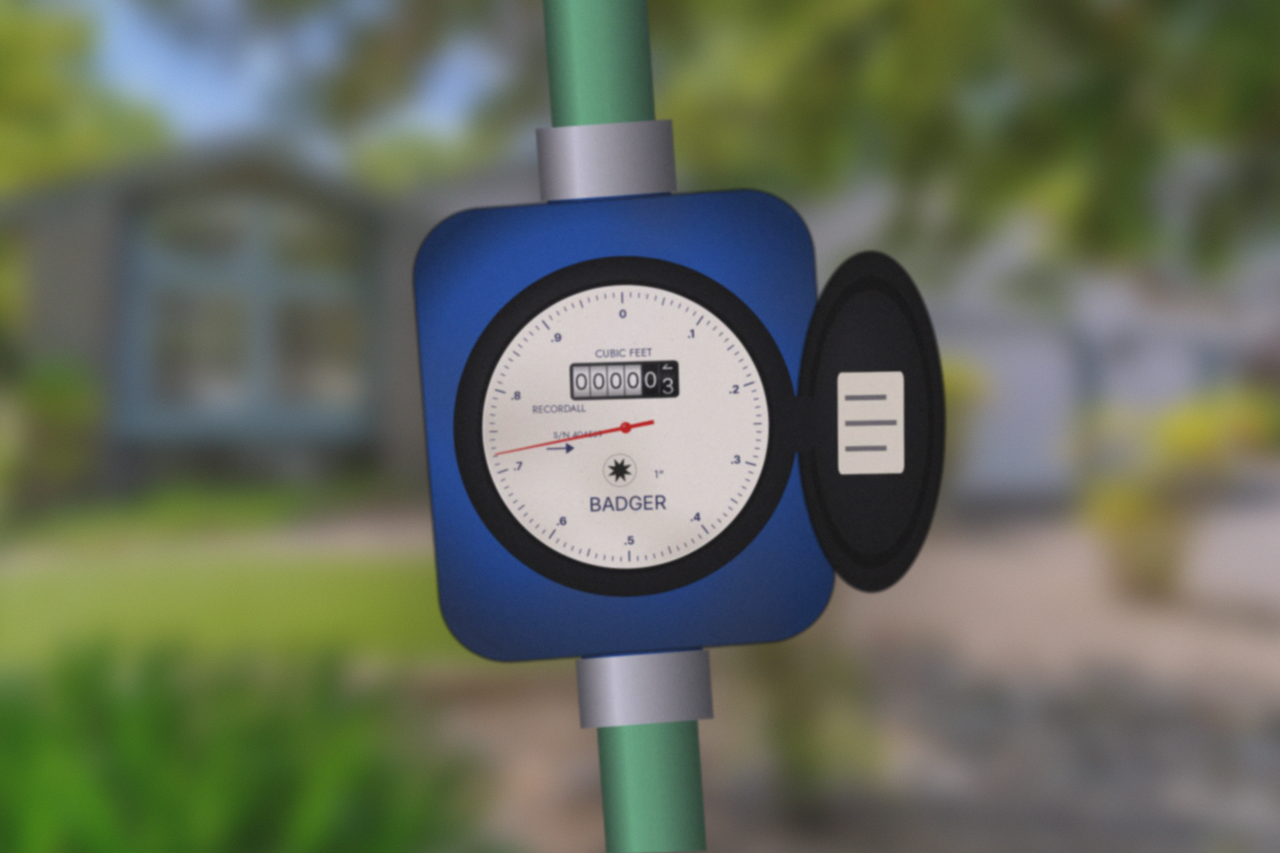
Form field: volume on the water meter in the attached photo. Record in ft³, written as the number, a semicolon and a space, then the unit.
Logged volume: 2.72; ft³
